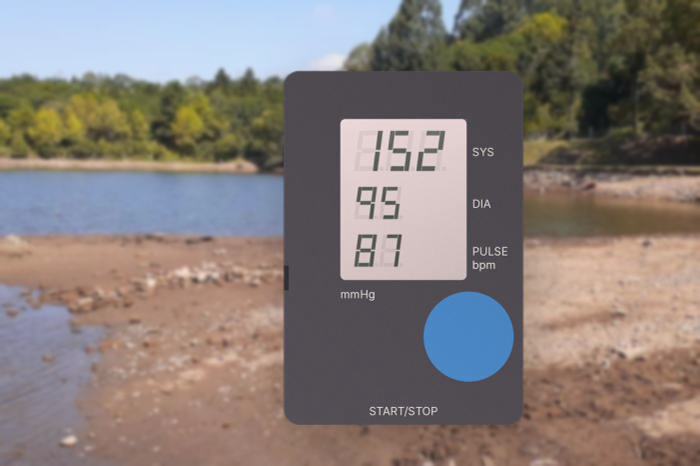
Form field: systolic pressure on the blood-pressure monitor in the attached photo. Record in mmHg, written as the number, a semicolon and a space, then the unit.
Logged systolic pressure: 152; mmHg
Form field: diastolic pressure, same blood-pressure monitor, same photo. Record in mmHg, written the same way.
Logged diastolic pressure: 95; mmHg
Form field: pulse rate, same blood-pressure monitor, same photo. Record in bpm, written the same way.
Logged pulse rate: 87; bpm
